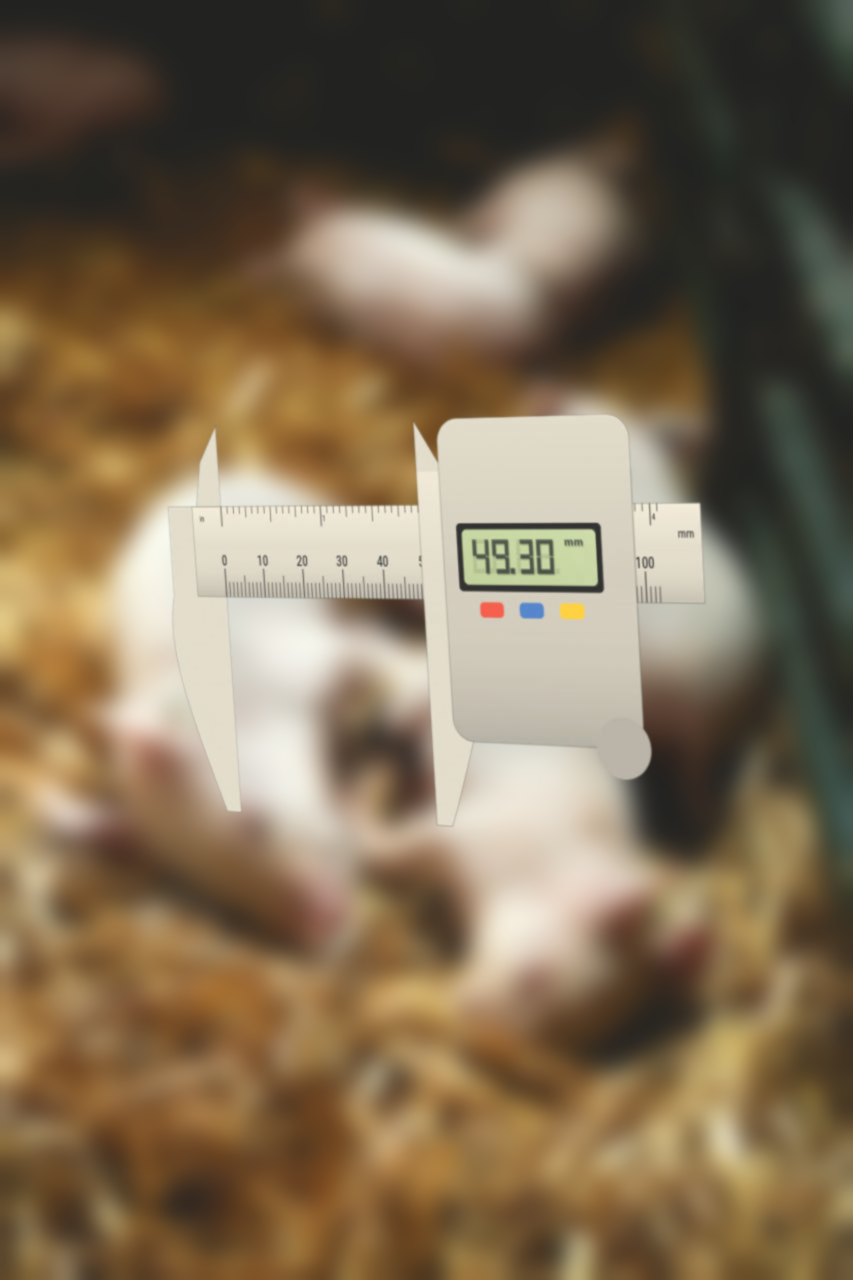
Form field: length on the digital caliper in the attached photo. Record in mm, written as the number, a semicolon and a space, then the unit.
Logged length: 49.30; mm
